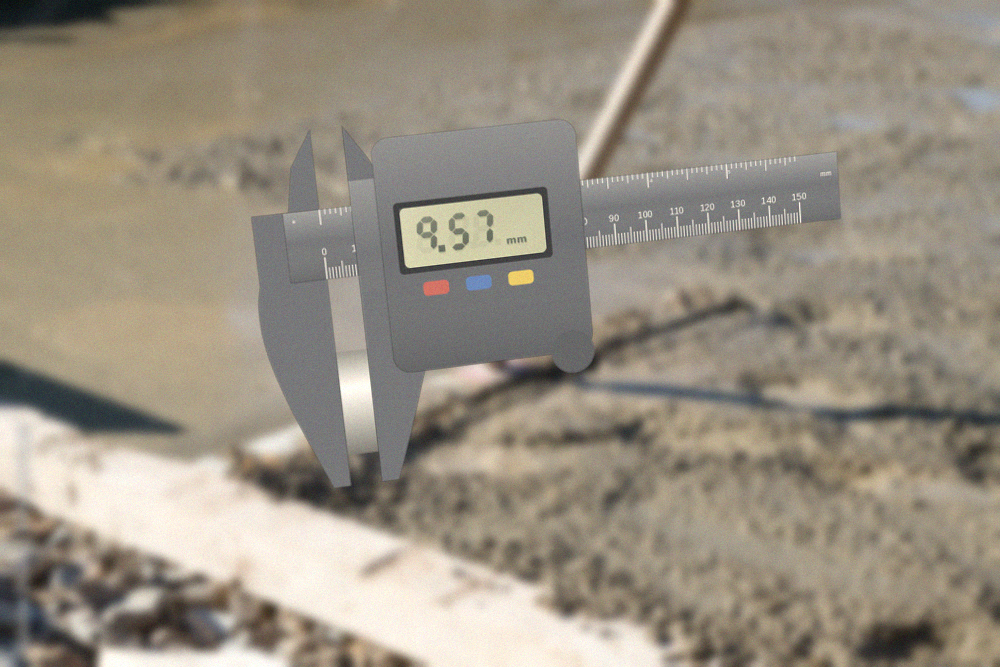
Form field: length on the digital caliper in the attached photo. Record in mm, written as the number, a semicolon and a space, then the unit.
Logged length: 9.57; mm
